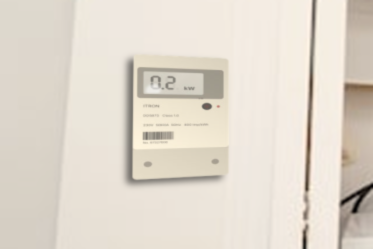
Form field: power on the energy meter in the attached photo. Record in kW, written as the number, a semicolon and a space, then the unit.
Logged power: 0.2; kW
